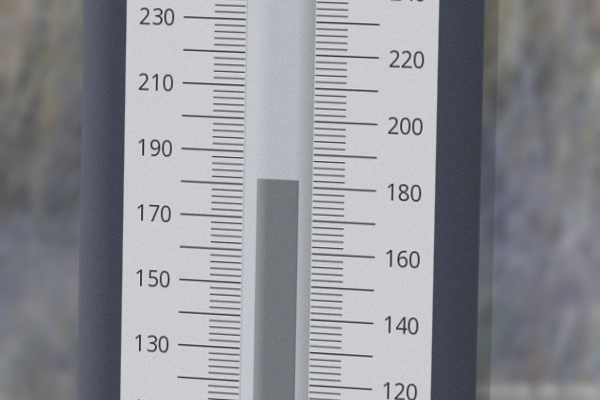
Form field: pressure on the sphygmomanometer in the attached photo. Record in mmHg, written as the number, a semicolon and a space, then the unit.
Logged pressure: 182; mmHg
